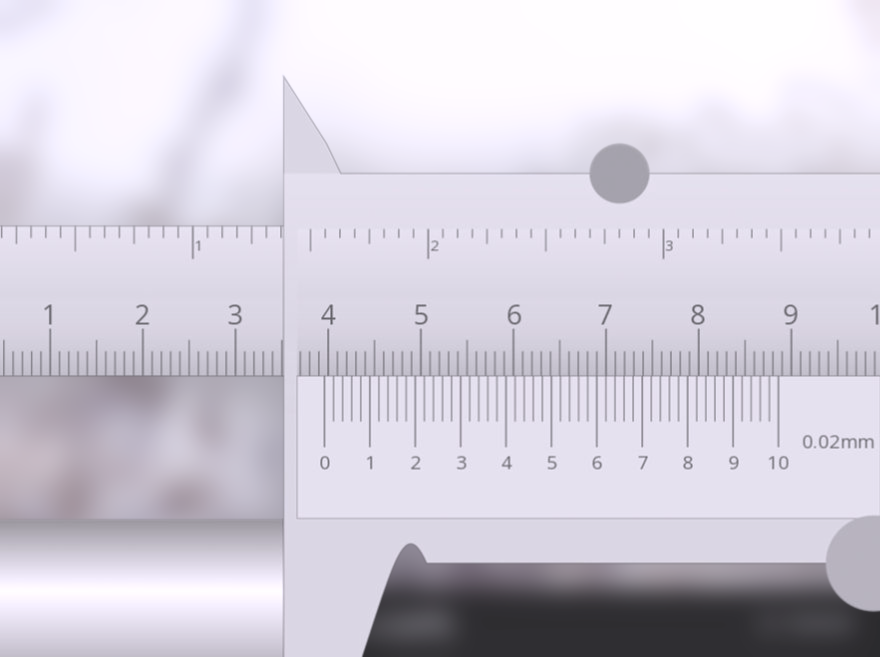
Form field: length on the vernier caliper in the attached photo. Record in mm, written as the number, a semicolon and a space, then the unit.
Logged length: 39.6; mm
